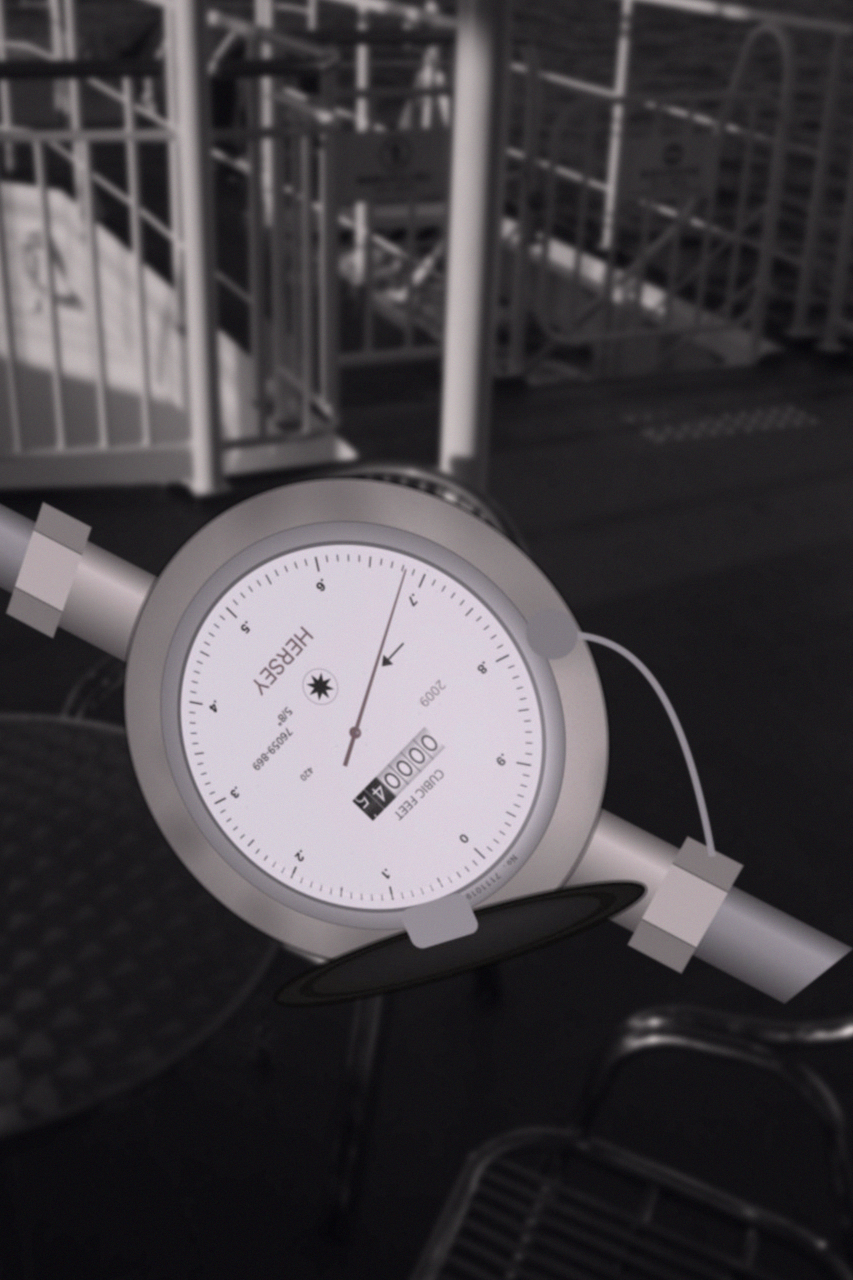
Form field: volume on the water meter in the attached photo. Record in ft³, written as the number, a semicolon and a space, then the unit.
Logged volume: 44.68; ft³
